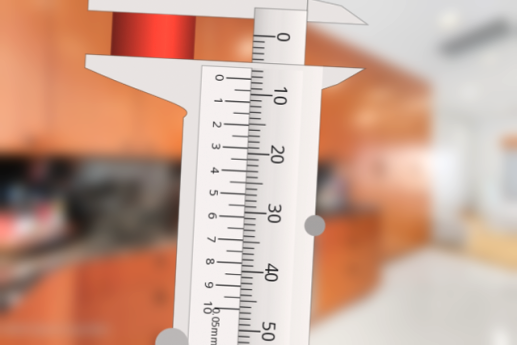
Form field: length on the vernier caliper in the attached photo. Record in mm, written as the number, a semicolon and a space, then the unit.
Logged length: 7.4; mm
